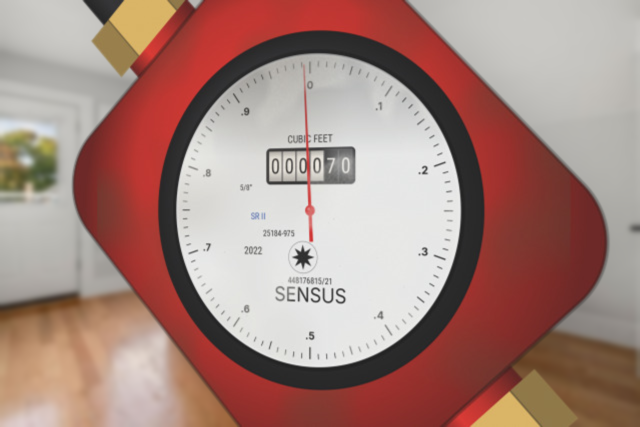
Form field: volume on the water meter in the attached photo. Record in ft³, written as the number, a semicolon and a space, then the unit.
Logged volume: 69.99; ft³
